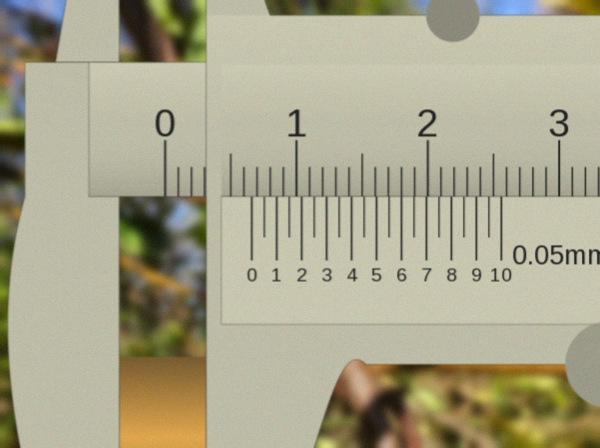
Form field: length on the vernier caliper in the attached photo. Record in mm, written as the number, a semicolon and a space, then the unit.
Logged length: 6.6; mm
